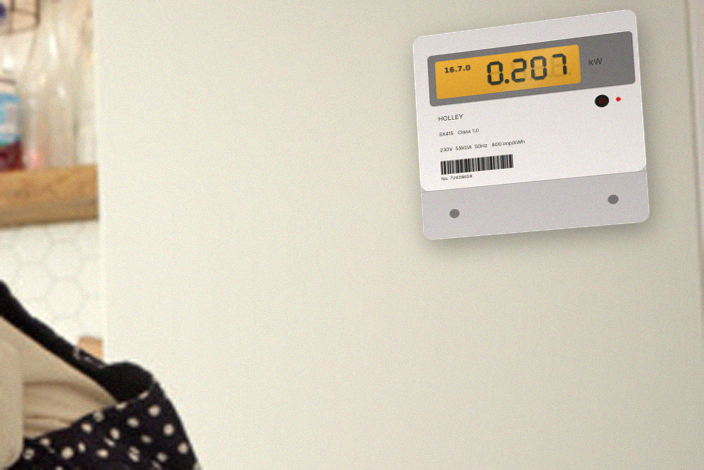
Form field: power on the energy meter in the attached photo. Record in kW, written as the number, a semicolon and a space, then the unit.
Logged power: 0.207; kW
